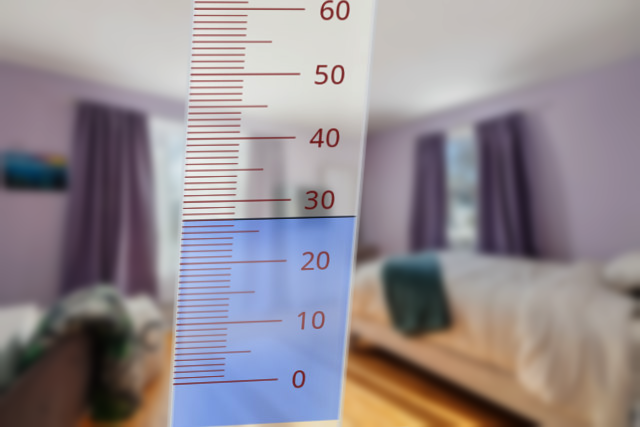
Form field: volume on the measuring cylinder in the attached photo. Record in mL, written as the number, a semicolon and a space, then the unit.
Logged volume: 27; mL
